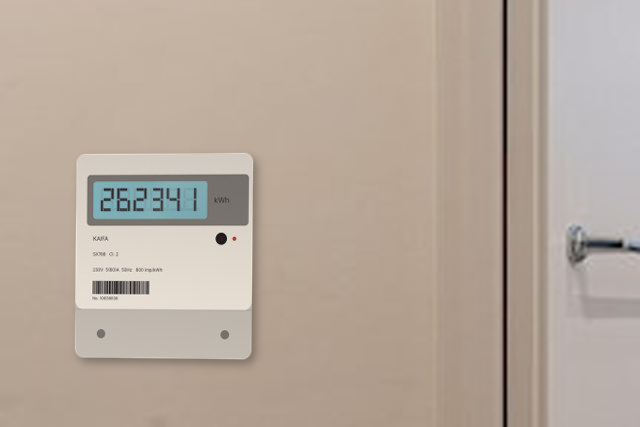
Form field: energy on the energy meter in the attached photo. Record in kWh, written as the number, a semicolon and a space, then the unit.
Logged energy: 262341; kWh
